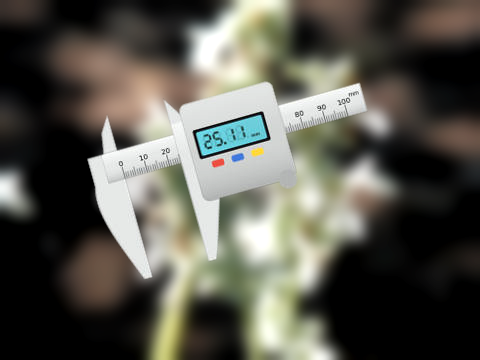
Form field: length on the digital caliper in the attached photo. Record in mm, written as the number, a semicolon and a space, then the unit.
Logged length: 25.11; mm
